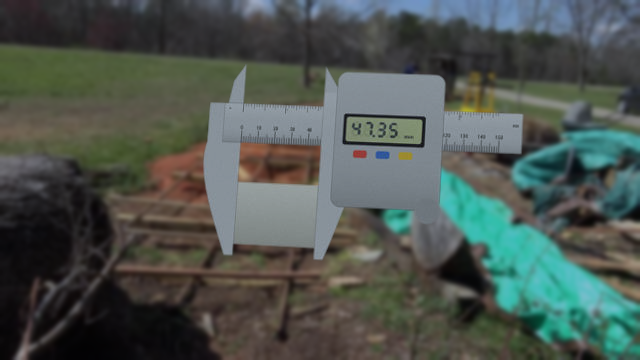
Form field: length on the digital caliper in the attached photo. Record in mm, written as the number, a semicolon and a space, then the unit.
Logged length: 47.35; mm
